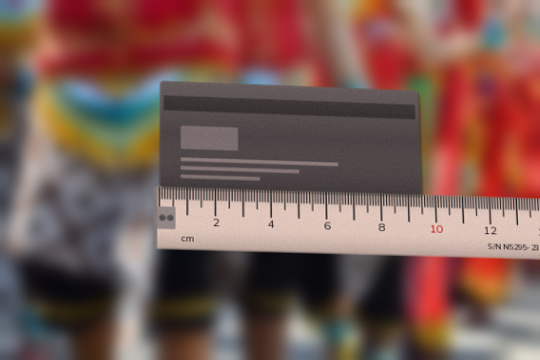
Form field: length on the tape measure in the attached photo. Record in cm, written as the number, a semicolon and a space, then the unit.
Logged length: 9.5; cm
